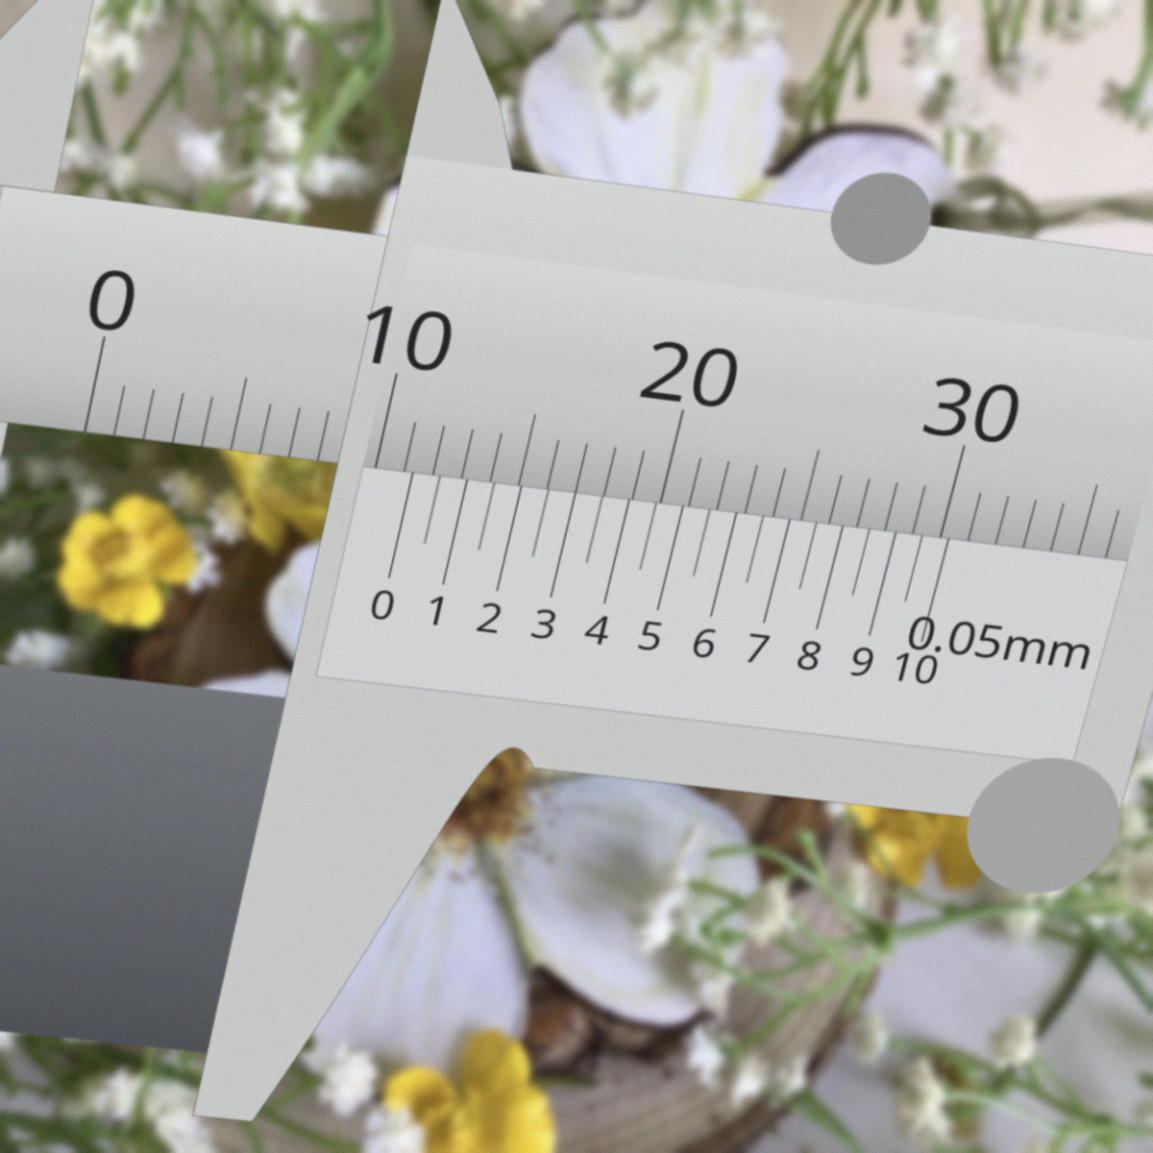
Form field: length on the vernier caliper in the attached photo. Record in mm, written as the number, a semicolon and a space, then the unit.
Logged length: 11.30; mm
